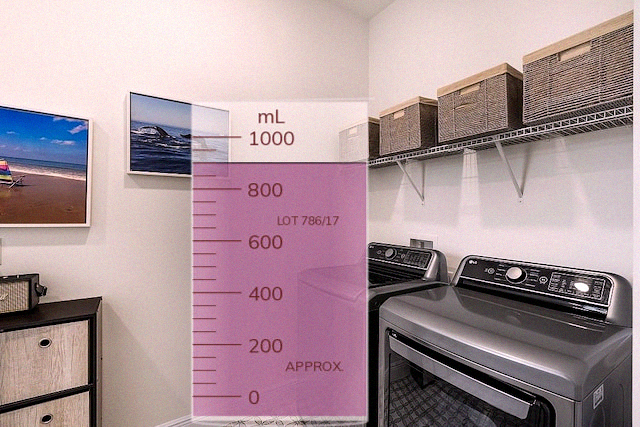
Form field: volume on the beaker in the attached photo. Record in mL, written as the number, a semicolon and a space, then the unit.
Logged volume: 900; mL
